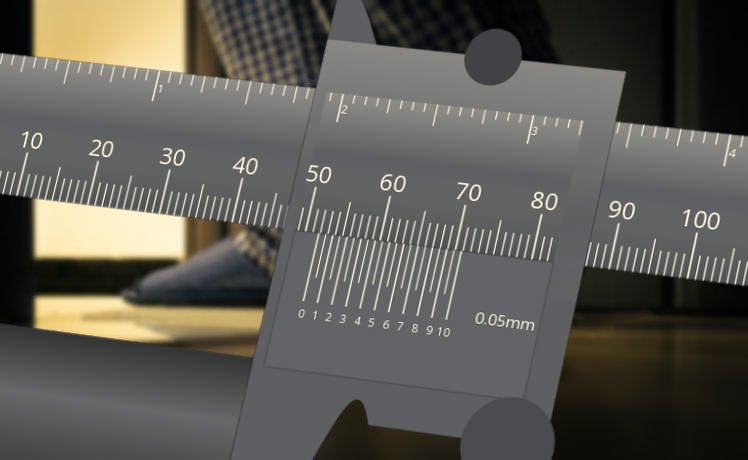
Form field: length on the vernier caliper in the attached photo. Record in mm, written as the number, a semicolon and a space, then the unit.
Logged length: 51.8; mm
